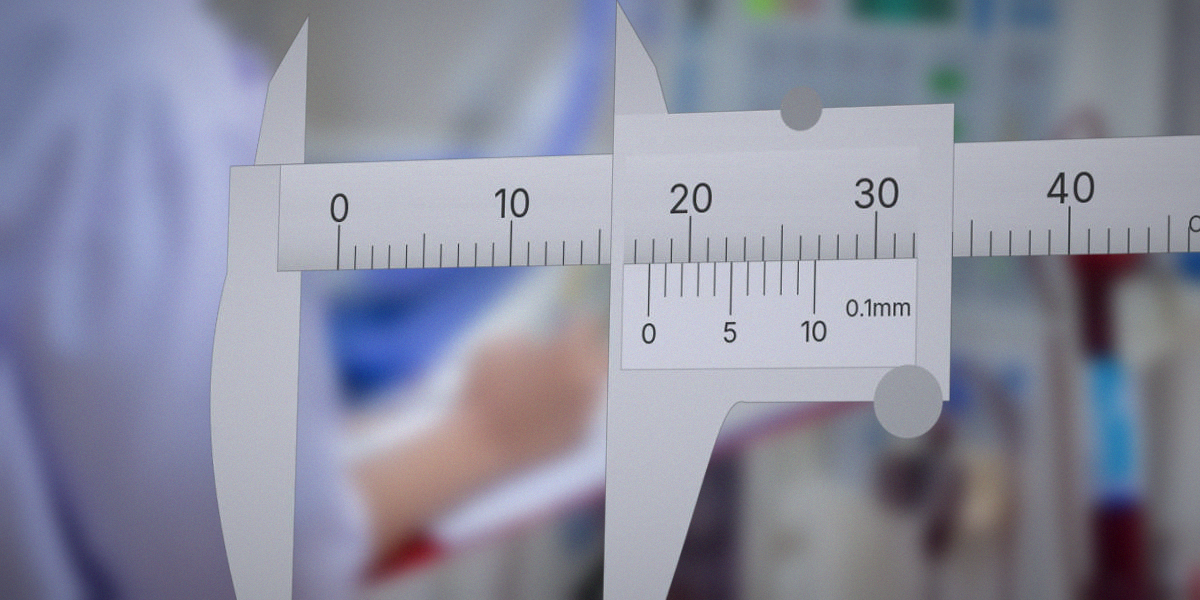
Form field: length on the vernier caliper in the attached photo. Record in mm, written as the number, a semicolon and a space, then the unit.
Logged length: 17.8; mm
